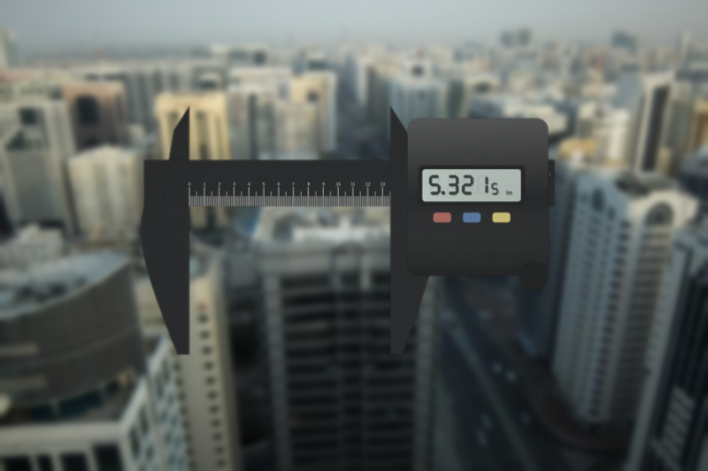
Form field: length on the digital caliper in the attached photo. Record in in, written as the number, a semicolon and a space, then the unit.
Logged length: 5.3215; in
